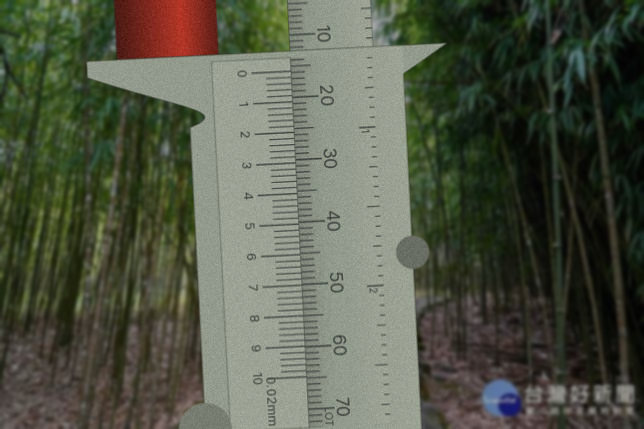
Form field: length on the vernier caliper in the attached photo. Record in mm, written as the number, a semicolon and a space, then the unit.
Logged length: 15.8; mm
